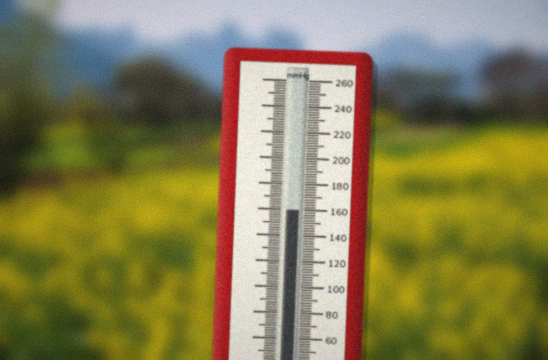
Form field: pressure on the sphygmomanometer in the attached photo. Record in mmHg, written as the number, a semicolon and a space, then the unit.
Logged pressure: 160; mmHg
